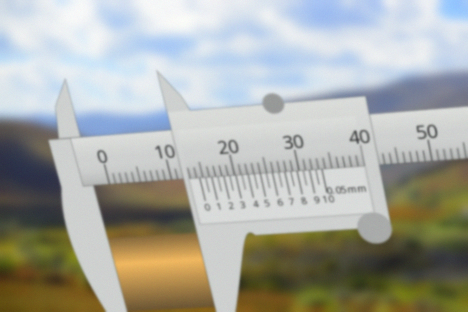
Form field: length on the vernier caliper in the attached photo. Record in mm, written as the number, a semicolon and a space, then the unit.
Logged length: 14.5; mm
